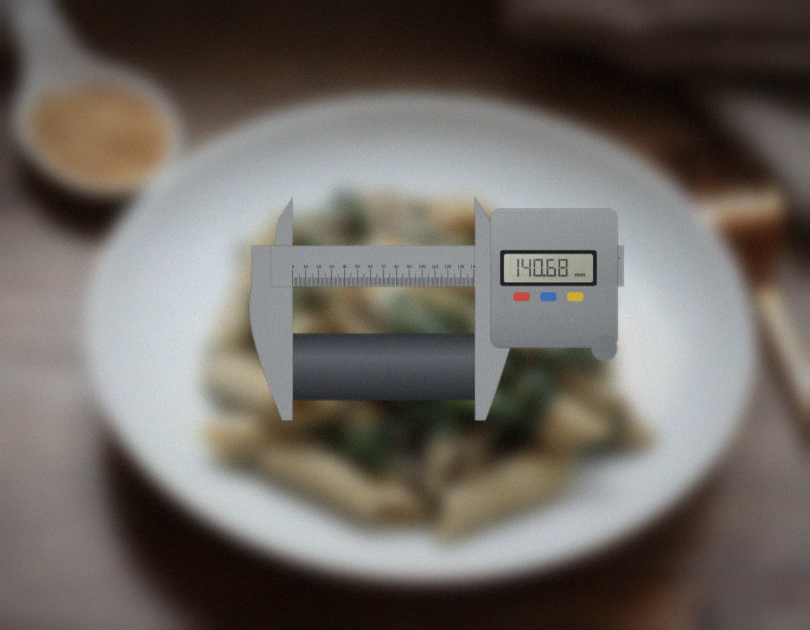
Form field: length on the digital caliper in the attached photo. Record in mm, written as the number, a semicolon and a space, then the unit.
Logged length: 140.68; mm
